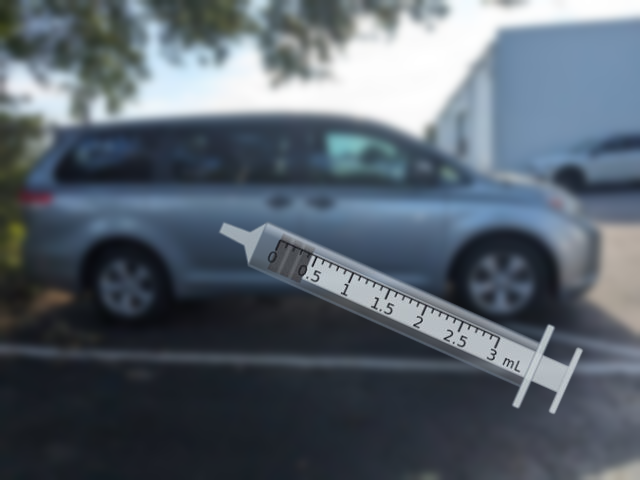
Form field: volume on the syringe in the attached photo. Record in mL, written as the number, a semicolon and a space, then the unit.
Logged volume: 0; mL
